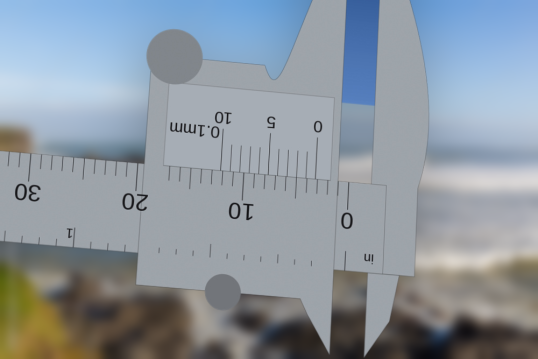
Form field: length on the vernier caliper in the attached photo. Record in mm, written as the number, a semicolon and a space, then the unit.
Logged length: 3.2; mm
